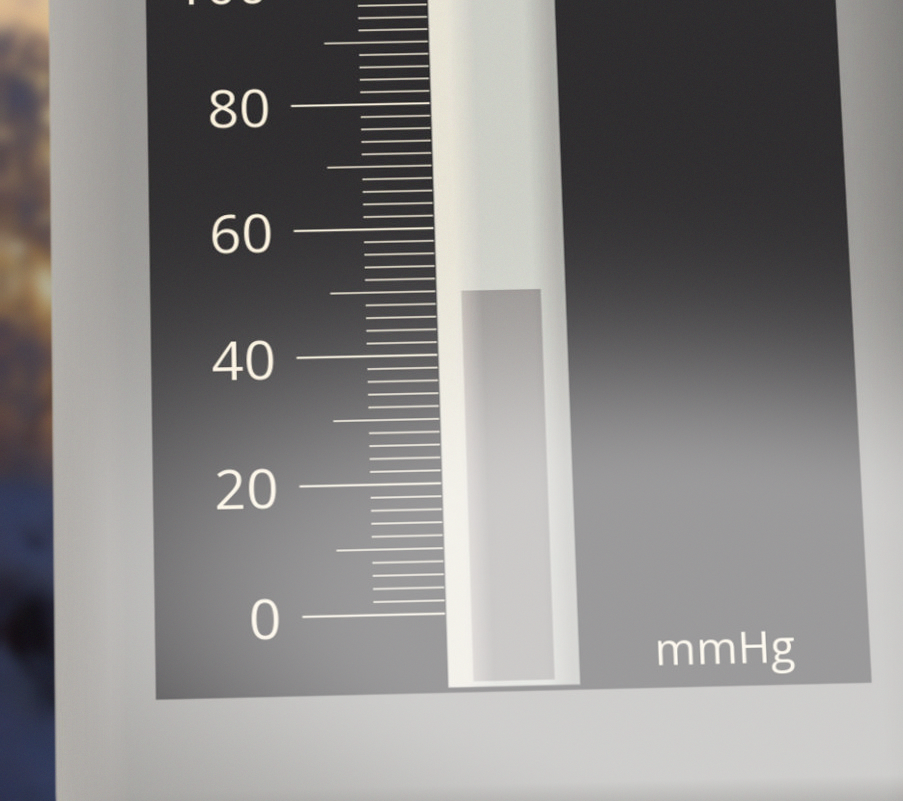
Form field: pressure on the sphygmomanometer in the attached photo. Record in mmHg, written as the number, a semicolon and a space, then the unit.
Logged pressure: 50; mmHg
